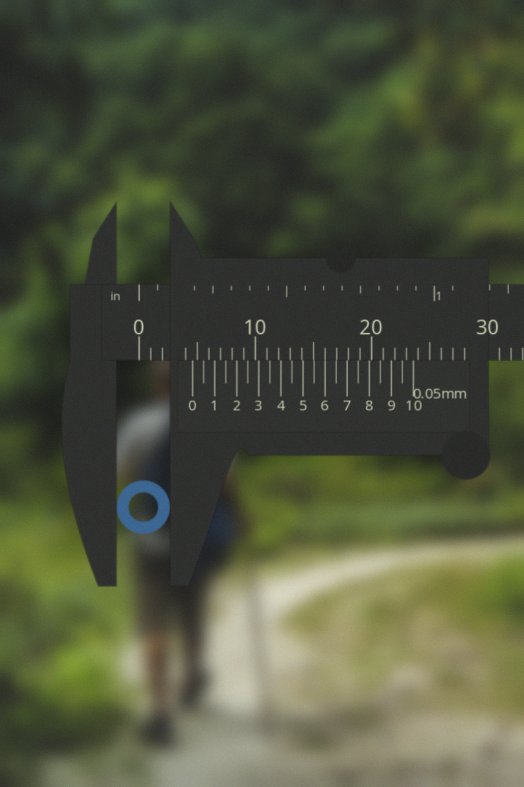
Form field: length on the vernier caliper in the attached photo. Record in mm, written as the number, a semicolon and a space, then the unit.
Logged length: 4.6; mm
